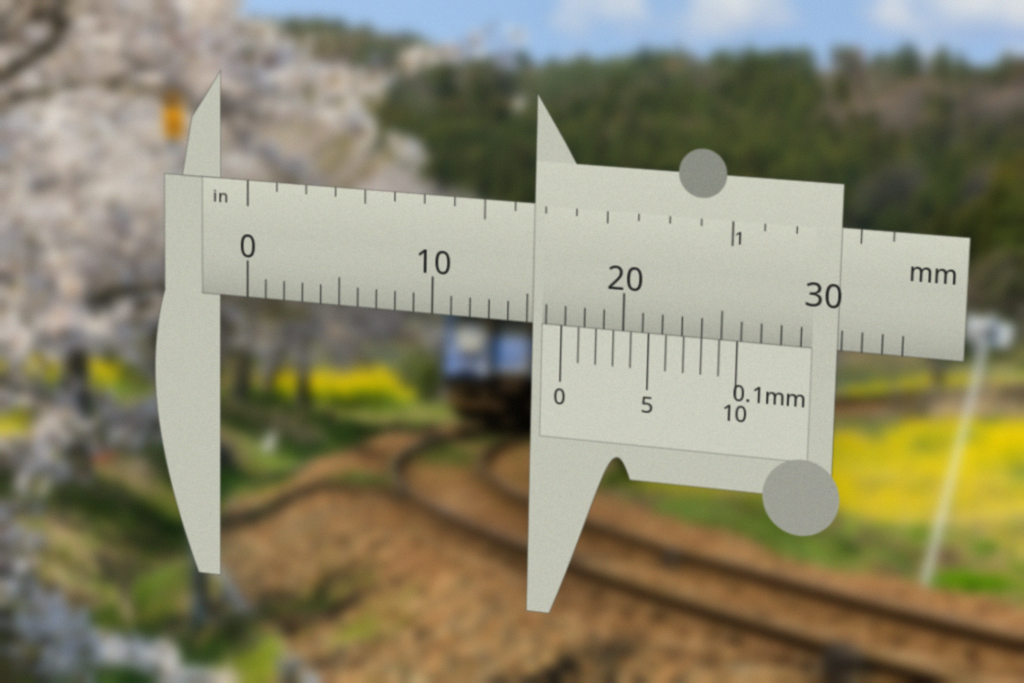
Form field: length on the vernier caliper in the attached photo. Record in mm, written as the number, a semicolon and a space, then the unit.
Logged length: 16.8; mm
